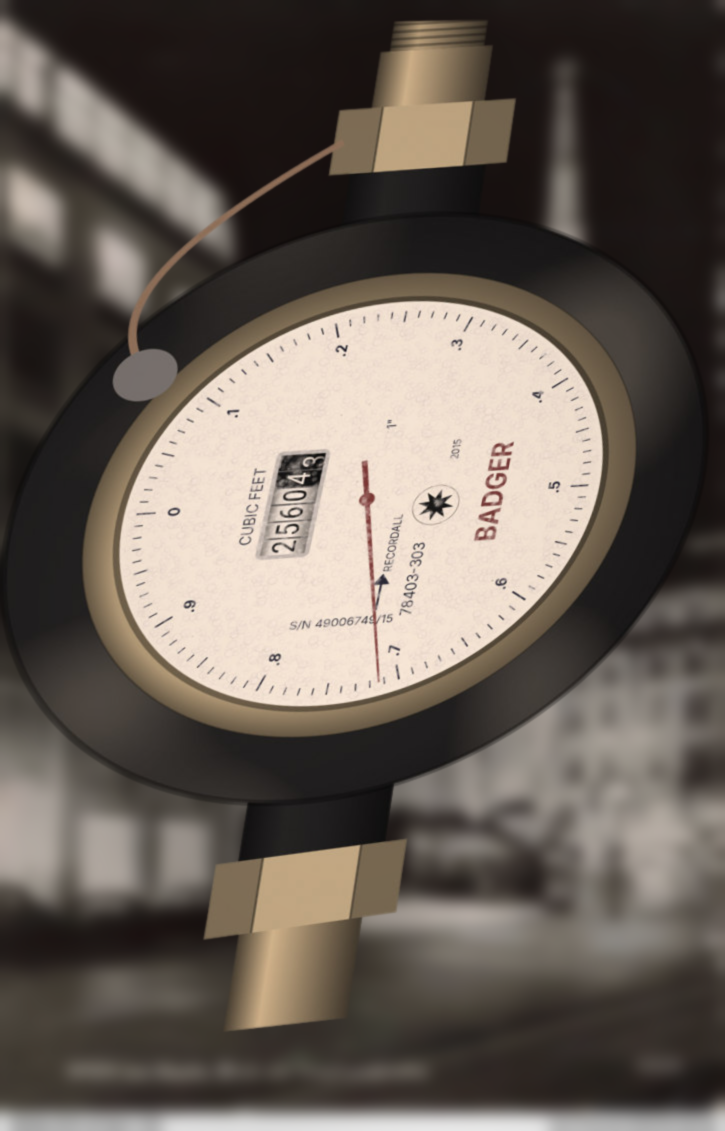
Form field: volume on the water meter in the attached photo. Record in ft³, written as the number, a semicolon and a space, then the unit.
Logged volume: 256042.71; ft³
